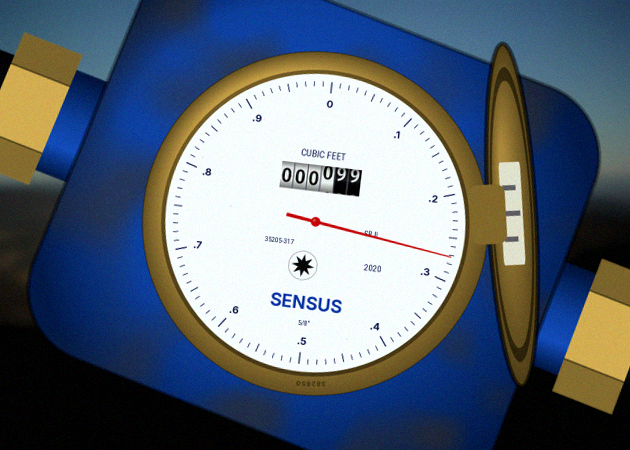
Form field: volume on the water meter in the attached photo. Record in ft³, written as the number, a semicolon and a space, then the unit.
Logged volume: 99.27; ft³
